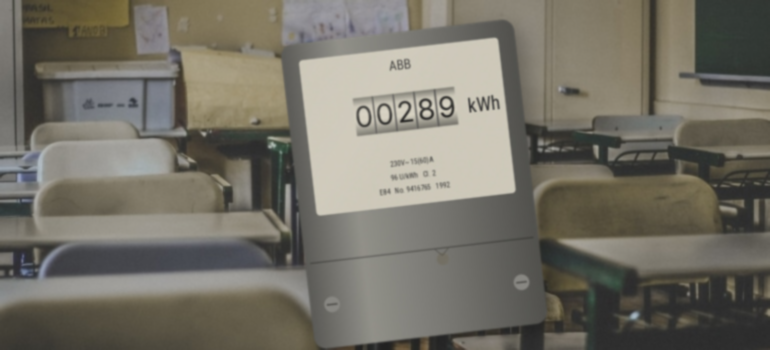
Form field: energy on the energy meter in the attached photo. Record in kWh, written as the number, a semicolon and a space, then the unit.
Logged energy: 289; kWh
